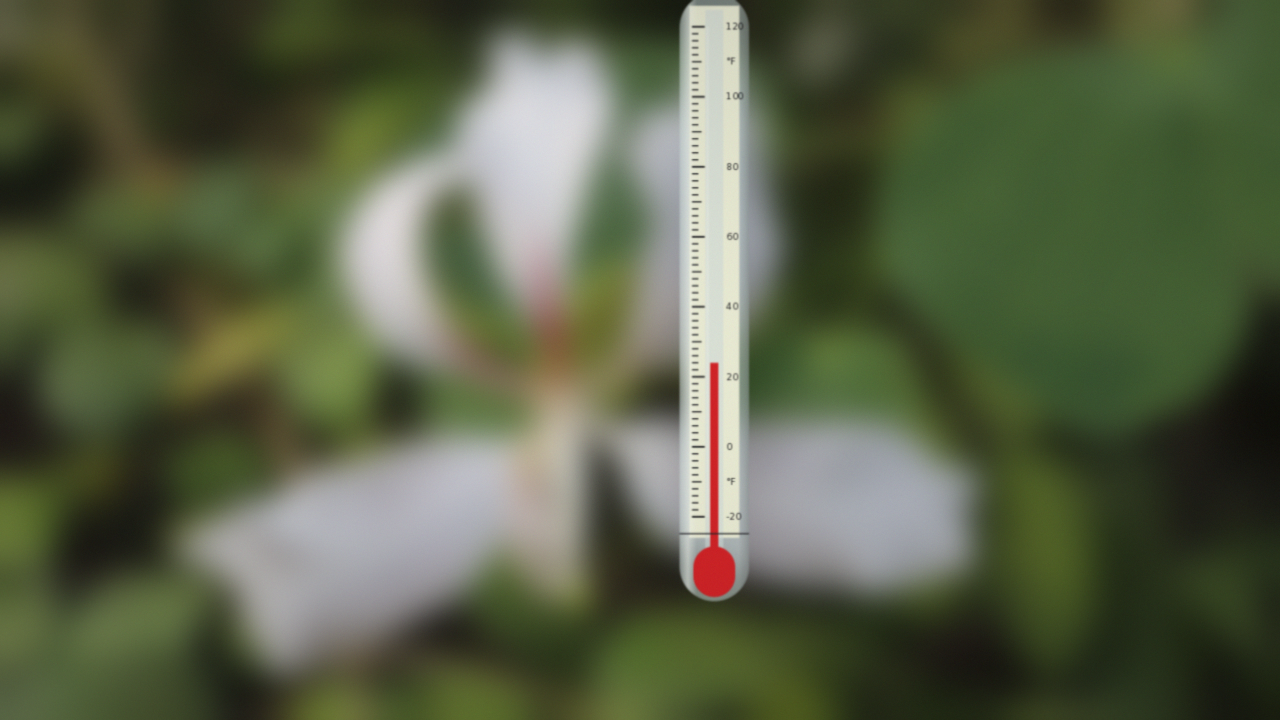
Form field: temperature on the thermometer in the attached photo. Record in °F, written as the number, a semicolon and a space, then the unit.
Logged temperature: 24; °F
